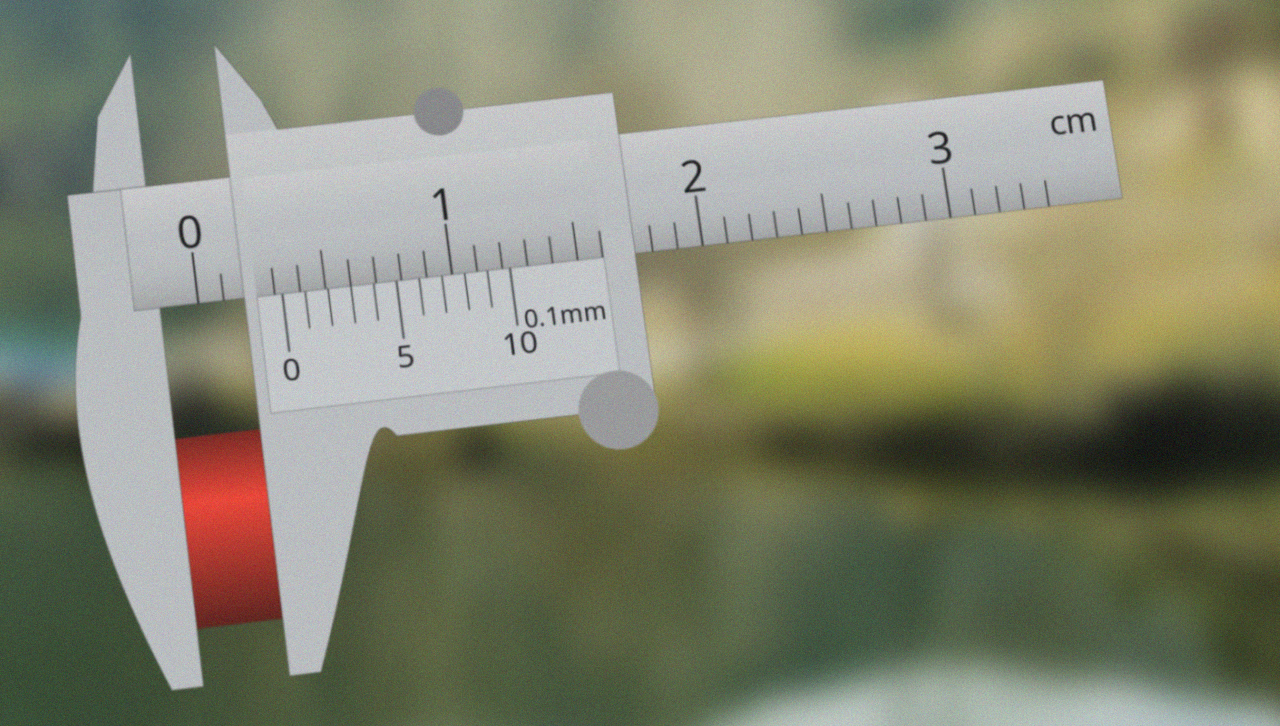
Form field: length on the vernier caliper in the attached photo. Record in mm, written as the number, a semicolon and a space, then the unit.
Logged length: 3.3; mm
